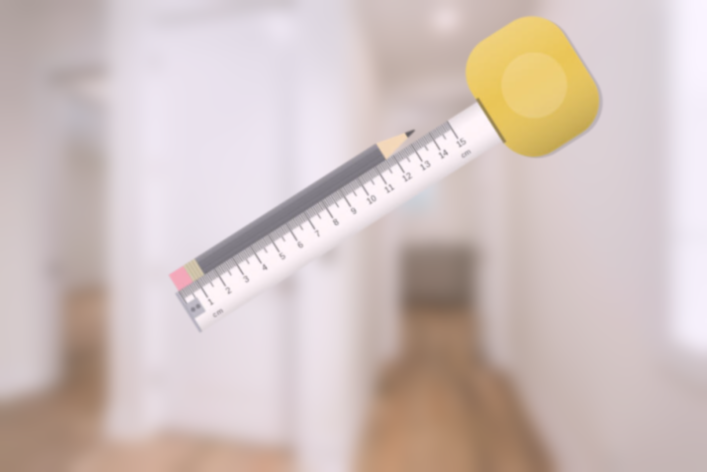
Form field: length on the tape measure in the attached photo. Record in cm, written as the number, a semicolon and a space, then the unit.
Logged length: 13.5; cm
